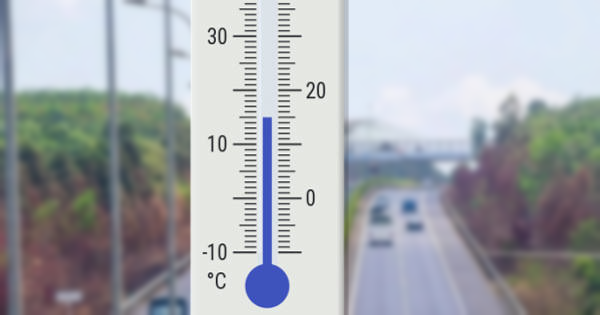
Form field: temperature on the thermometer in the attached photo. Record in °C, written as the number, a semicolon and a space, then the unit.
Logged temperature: 15; °C
